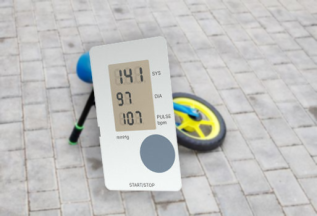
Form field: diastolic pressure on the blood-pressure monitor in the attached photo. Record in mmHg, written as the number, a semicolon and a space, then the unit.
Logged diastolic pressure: 97; mmHg
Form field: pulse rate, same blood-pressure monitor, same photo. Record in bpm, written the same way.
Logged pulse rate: 107; bpm
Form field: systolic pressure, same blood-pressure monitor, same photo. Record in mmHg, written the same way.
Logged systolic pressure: 141; mmHg
